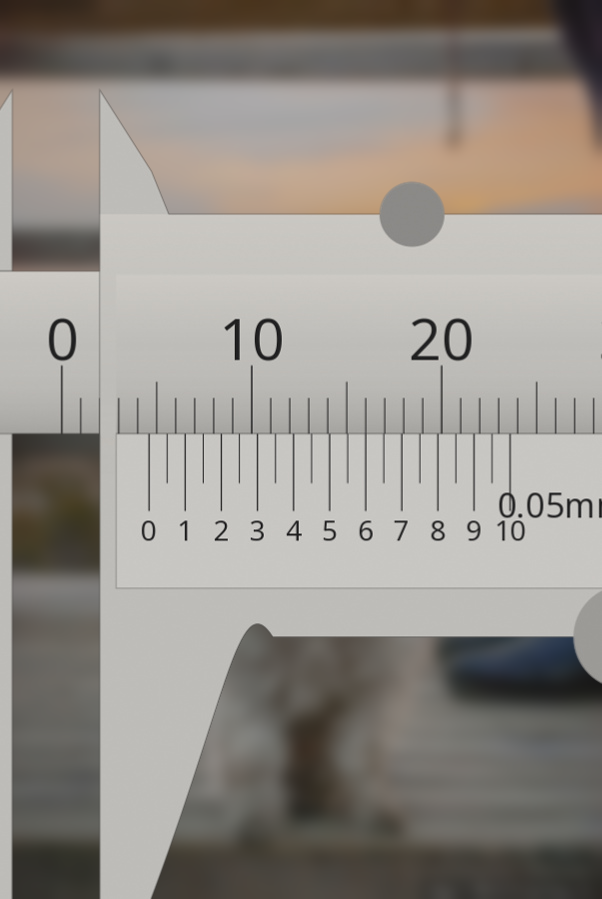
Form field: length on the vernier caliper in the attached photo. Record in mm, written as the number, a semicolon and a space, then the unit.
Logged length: 4.6; mm
